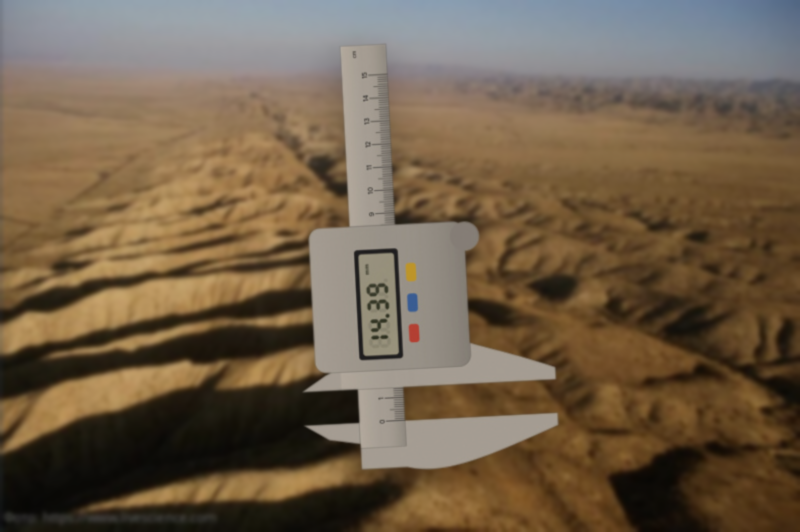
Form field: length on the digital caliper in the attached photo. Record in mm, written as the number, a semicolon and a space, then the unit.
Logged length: 14.39; mm
